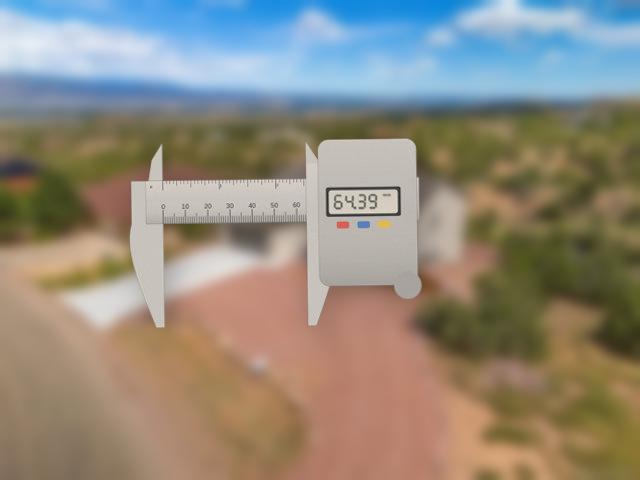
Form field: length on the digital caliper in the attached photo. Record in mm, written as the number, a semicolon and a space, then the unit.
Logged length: 64.39; mm
